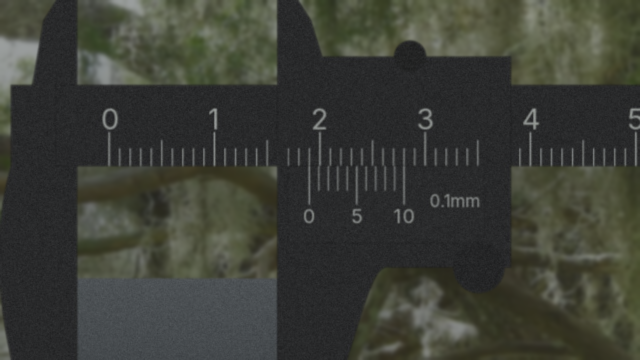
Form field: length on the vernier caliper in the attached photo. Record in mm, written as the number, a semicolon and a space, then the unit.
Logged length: 19.0; mm
